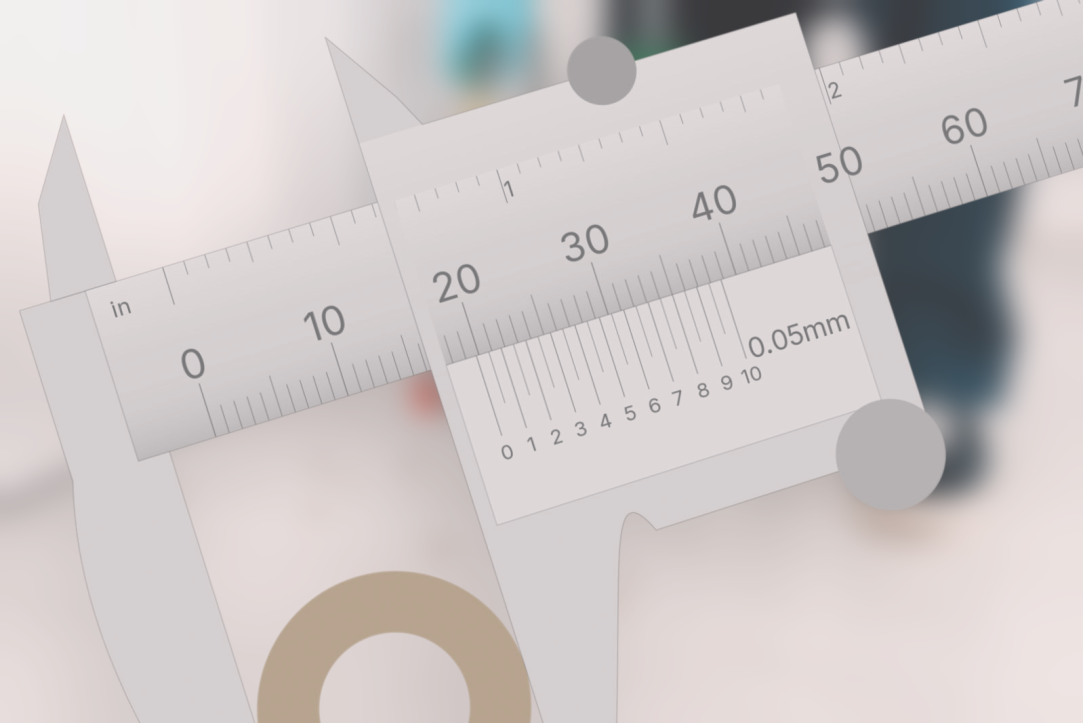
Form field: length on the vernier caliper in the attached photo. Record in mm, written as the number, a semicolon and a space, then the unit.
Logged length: 19.8; mm
